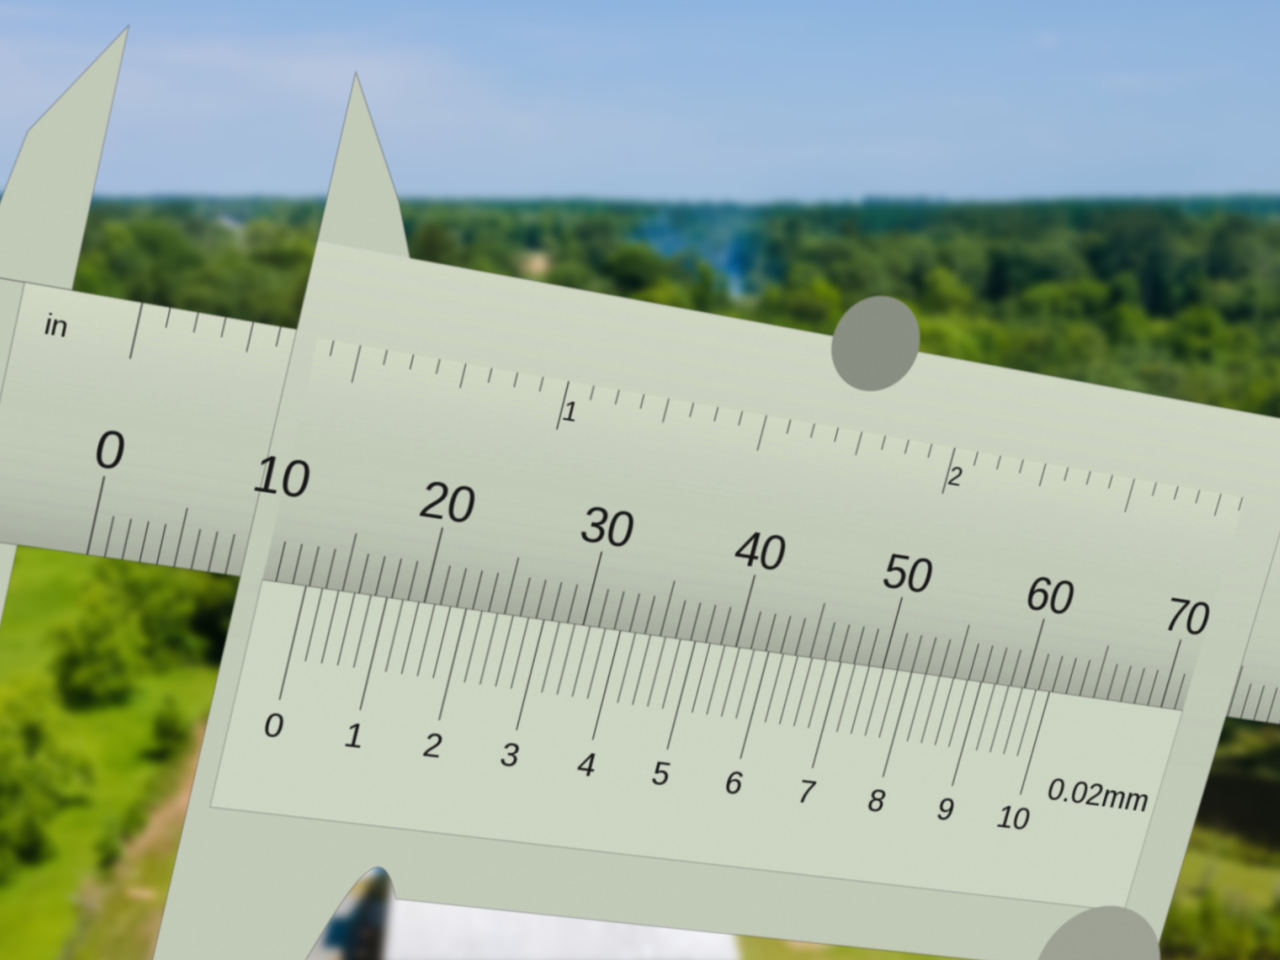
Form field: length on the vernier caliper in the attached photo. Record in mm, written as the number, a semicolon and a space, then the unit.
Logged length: 12.8; mm
